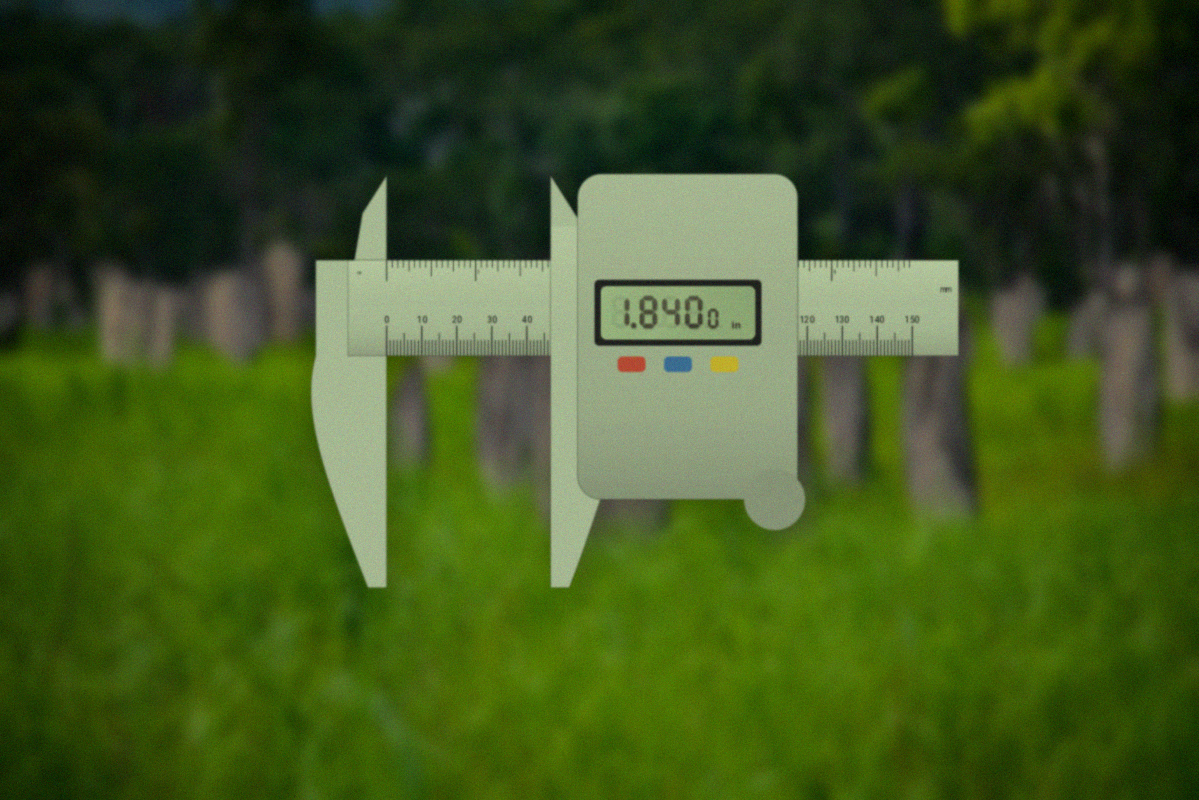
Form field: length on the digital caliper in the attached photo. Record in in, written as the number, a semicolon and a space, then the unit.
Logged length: 1.8400; in
